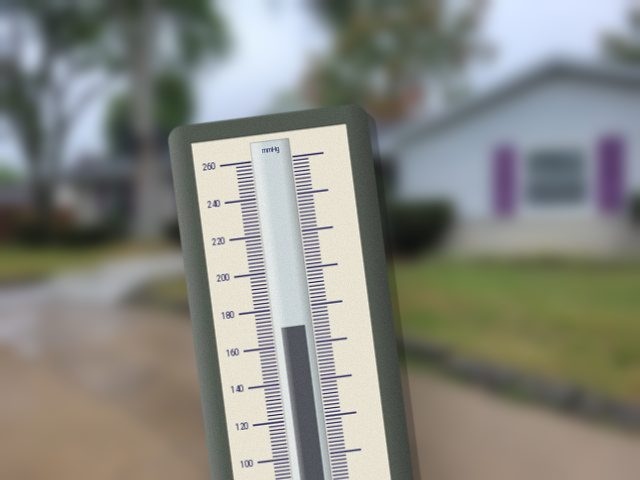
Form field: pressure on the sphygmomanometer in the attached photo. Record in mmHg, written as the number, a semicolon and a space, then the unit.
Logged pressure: 170; mmHg
